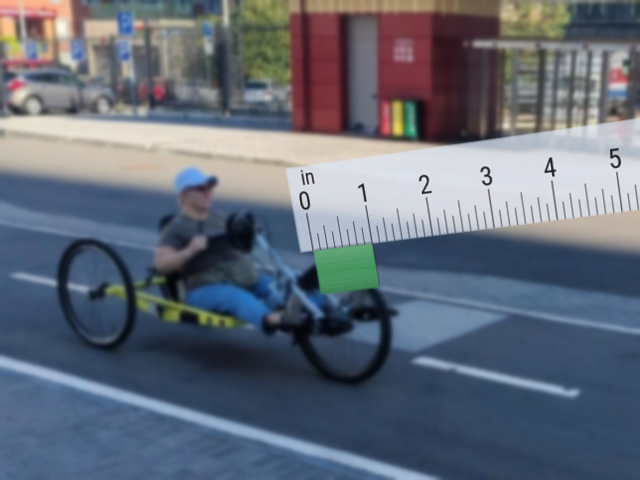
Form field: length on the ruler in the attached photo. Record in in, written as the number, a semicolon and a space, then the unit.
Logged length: 1; in
